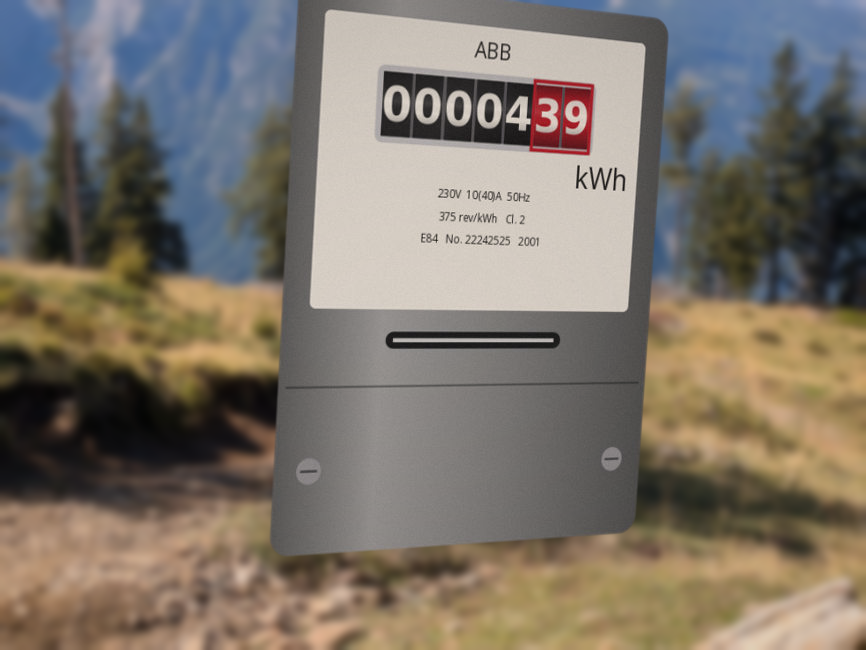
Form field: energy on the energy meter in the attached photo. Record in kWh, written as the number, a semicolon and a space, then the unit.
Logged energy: 4.39; kWh
